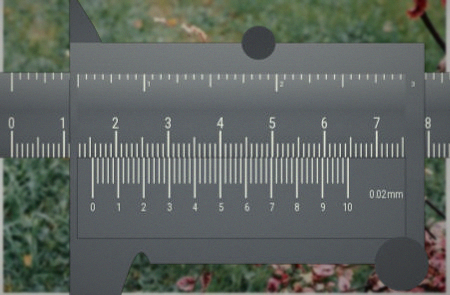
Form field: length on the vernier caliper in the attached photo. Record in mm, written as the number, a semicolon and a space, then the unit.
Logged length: 15.5; mm
